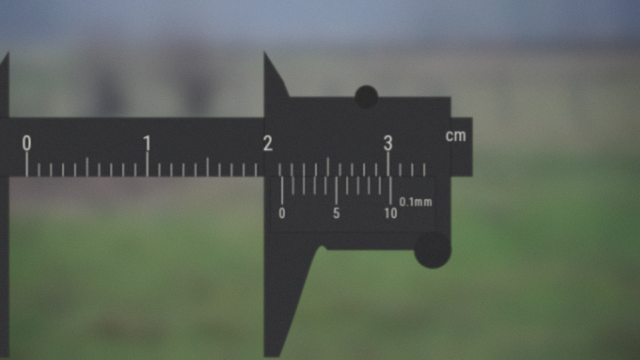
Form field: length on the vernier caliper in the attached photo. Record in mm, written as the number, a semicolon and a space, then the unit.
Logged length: 21.2; mm
